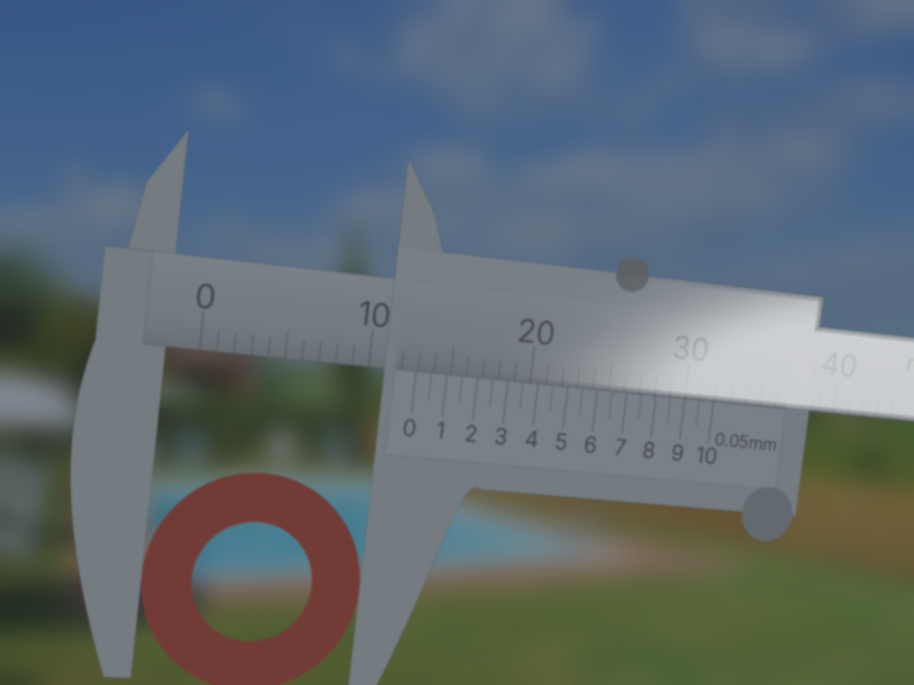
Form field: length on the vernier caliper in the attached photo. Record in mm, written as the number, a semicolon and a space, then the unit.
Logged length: 12.9; mm
